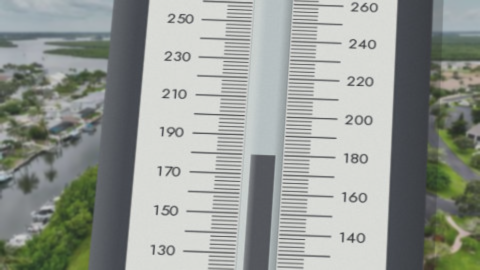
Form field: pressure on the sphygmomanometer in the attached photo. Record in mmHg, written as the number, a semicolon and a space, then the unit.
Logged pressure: 180; mmHg
